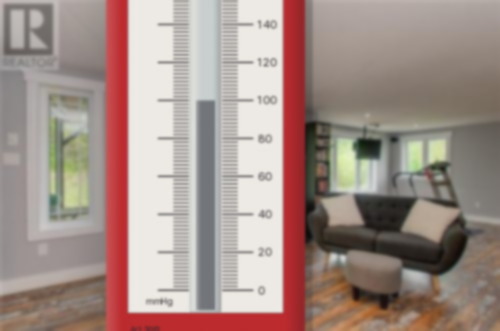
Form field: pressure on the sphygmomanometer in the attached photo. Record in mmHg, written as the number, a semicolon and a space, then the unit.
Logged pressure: 100; mmHg
